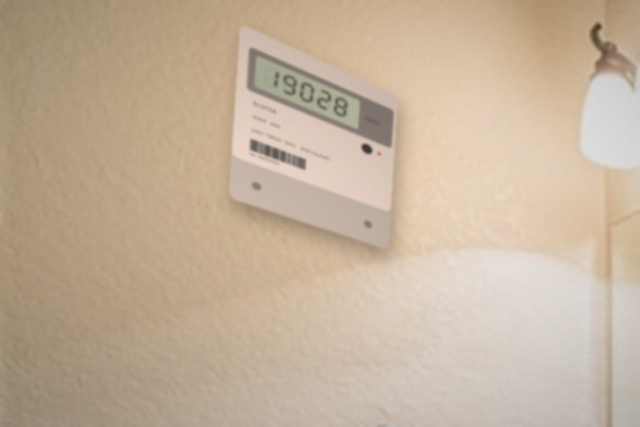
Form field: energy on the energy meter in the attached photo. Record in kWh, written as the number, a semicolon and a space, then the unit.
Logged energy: 19028; kWh
